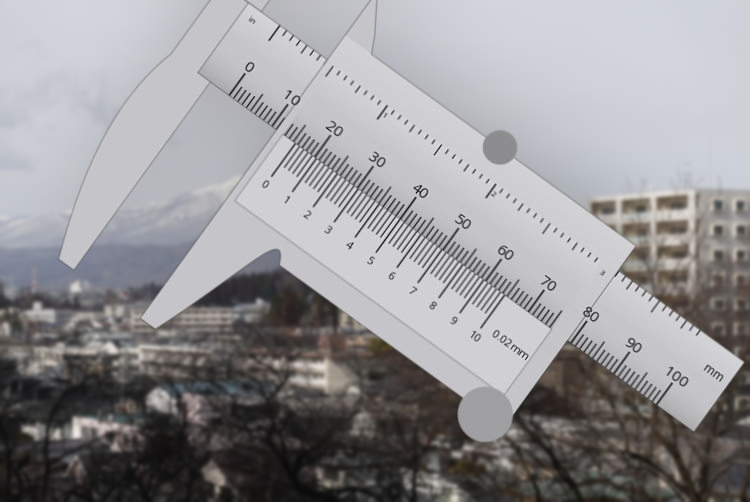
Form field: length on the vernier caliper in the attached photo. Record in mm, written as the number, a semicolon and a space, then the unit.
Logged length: 15.5; mm
